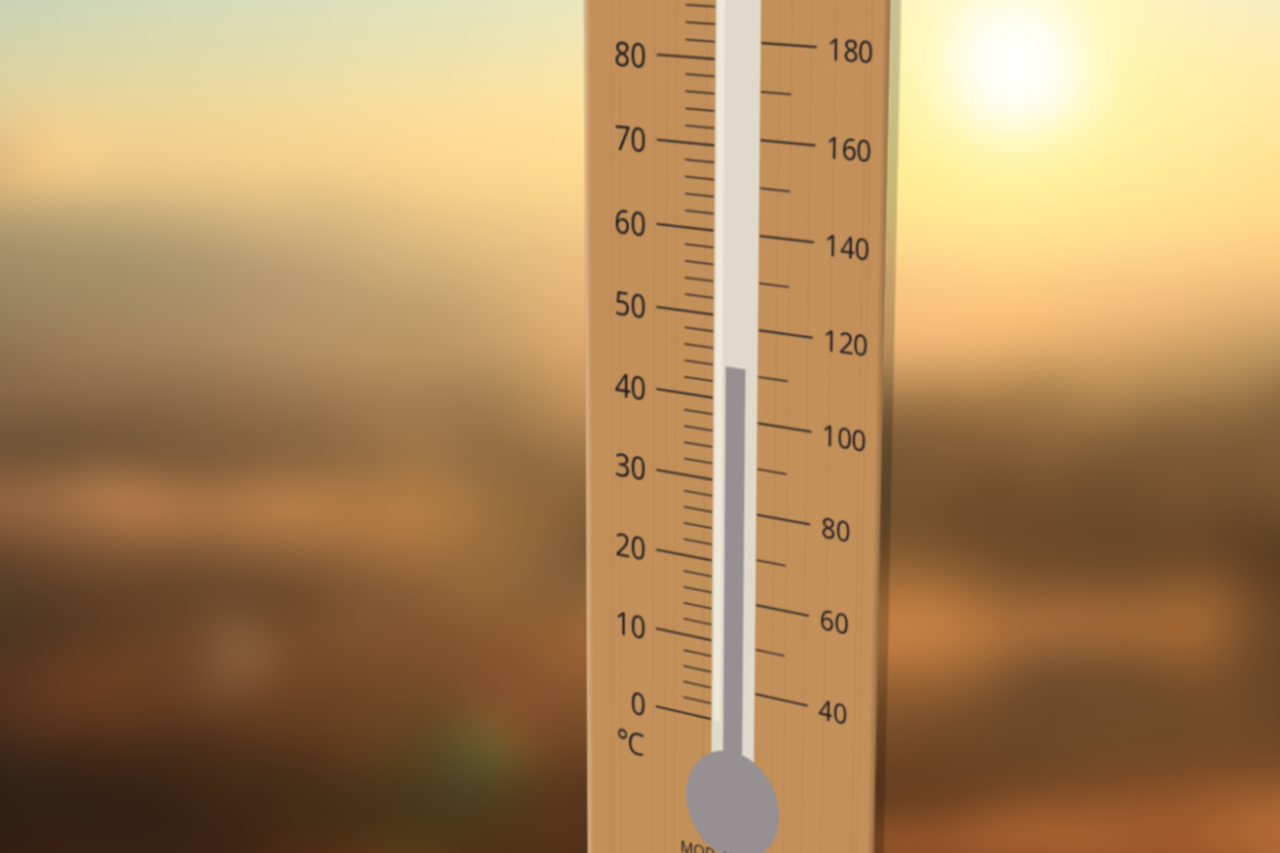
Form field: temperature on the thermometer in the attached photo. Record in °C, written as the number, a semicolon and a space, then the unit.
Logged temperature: 44; °C
